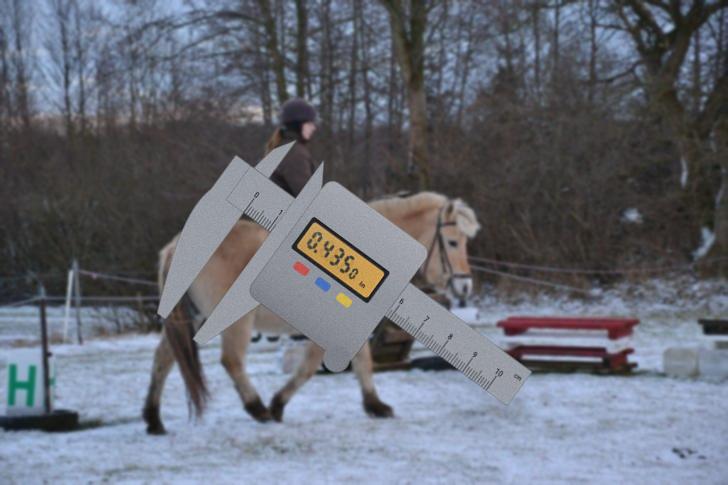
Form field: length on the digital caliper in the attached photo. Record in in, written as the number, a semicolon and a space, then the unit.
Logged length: 0.4350; in
